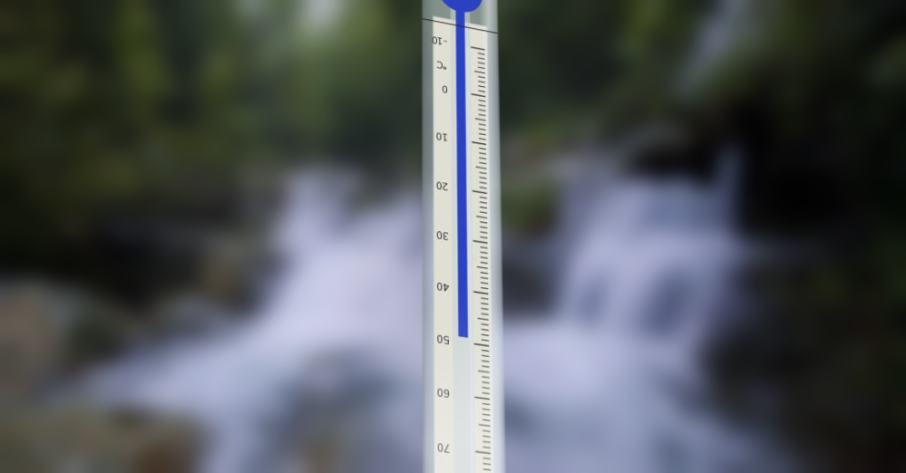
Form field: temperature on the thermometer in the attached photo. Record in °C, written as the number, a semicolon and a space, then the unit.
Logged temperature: 49; °C
